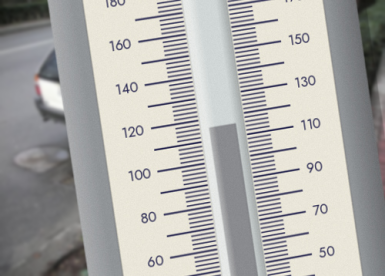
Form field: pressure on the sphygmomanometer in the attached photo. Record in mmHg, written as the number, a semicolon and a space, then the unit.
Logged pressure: 116; mmHg
